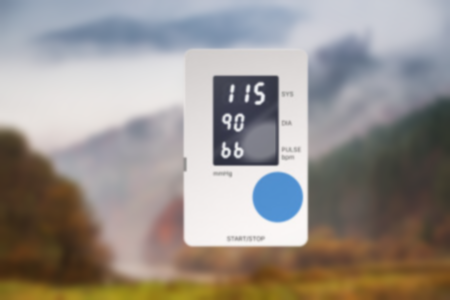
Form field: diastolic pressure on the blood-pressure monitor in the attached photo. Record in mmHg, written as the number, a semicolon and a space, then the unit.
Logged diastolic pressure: 90; mmHg
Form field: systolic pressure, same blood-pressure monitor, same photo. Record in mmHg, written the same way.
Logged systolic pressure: 115; mmHg
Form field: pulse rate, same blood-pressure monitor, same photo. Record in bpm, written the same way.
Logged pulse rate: 66; bpm
